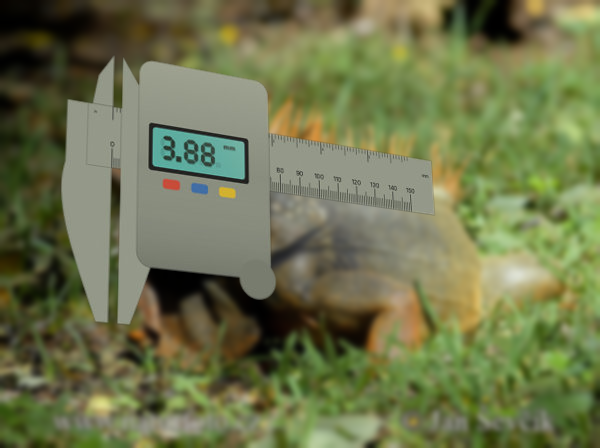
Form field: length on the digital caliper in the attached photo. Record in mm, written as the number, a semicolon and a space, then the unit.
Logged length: 3.88; mm
